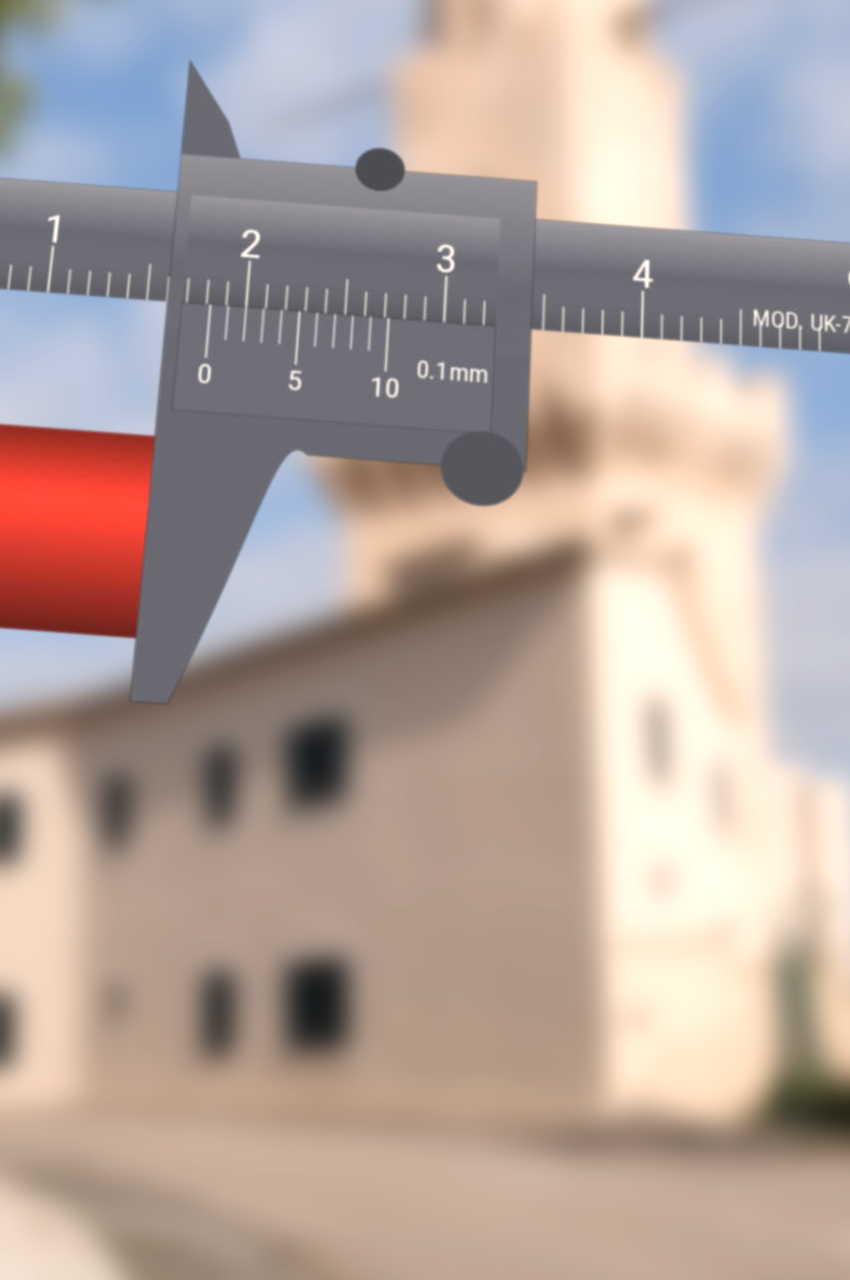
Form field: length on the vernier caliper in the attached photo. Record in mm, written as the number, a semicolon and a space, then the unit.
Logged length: 18.2; mm
